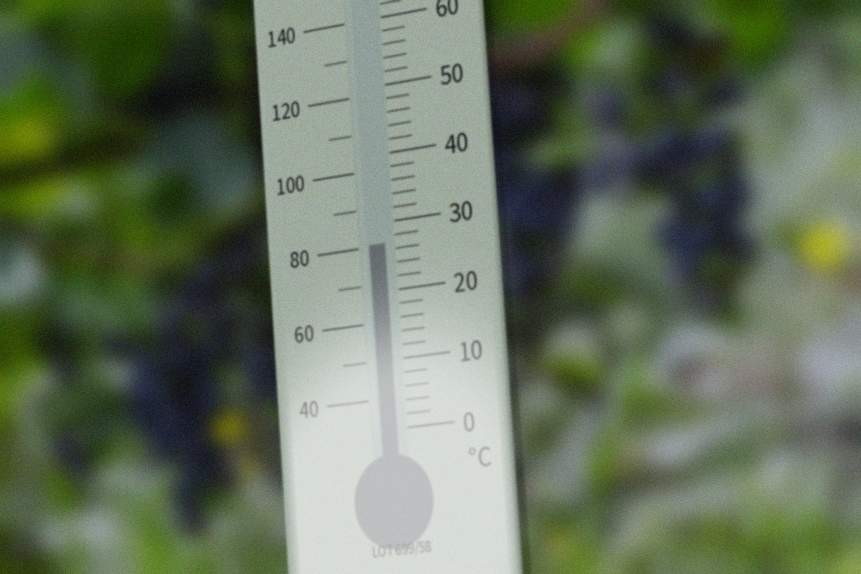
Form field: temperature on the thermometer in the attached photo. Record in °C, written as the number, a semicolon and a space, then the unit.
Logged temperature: 27; °C
